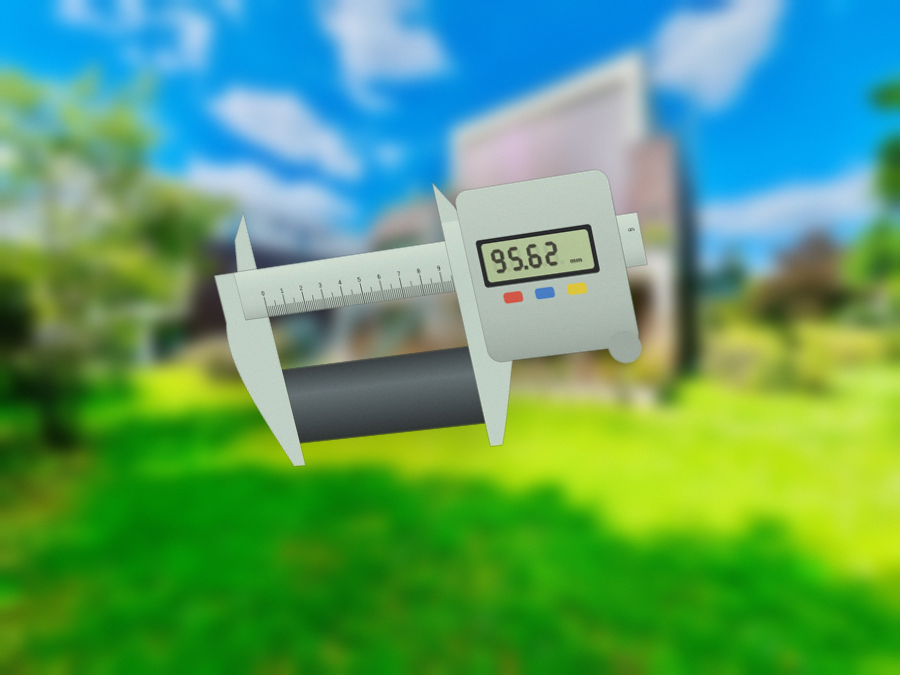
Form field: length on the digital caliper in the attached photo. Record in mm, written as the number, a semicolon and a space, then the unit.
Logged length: 95.62; mm
